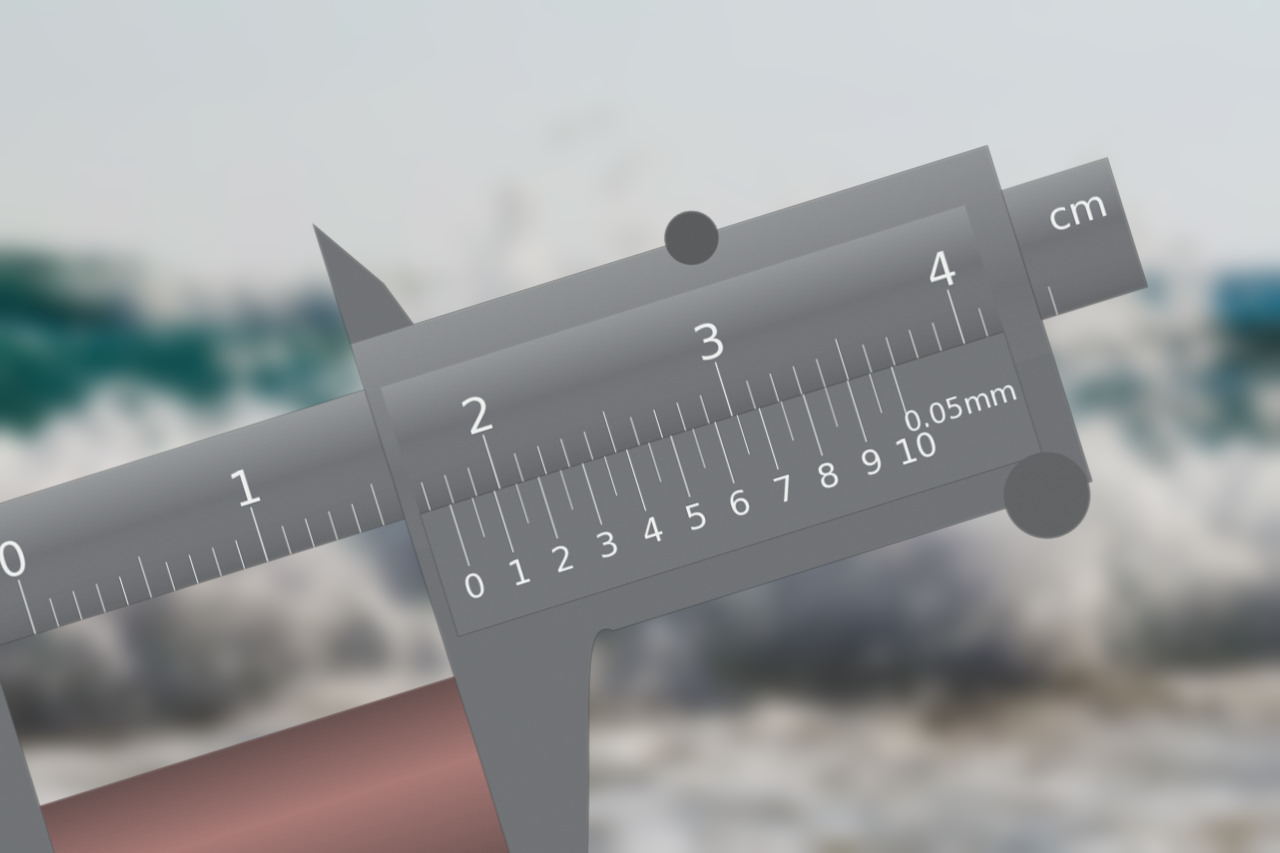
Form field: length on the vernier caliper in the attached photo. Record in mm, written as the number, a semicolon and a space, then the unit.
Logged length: 17.85; mm
